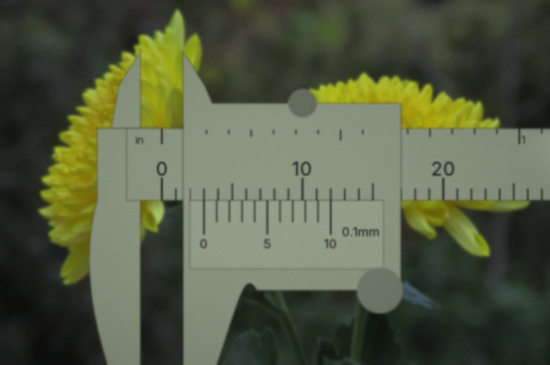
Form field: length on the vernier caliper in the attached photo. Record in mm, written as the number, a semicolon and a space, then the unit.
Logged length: 3.0; mm
